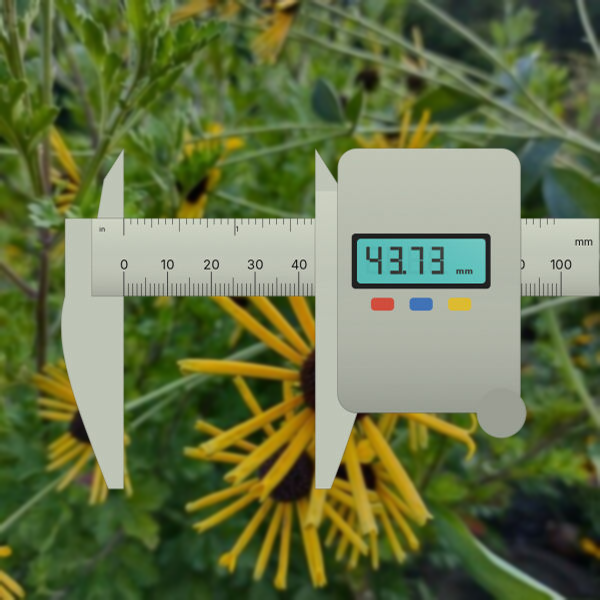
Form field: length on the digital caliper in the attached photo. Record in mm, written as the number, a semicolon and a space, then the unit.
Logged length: 43.73; mm
